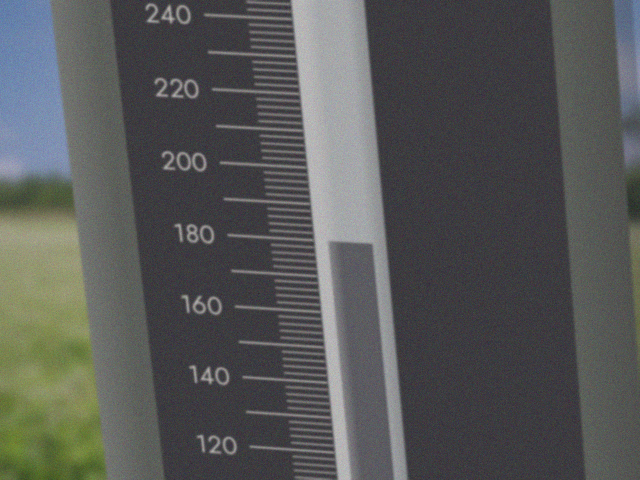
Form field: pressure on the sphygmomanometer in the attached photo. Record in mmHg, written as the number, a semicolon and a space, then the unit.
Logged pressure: 180; mmHg
